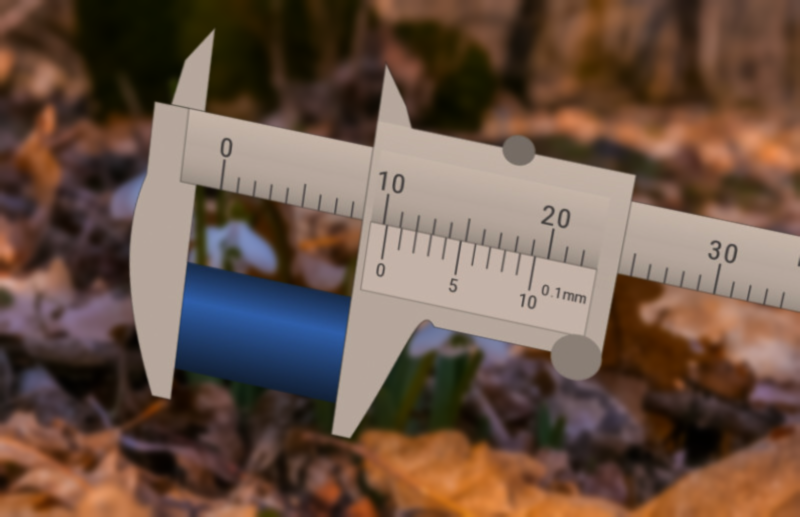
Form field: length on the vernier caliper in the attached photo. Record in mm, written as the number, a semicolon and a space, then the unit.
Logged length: 10.2; mm
